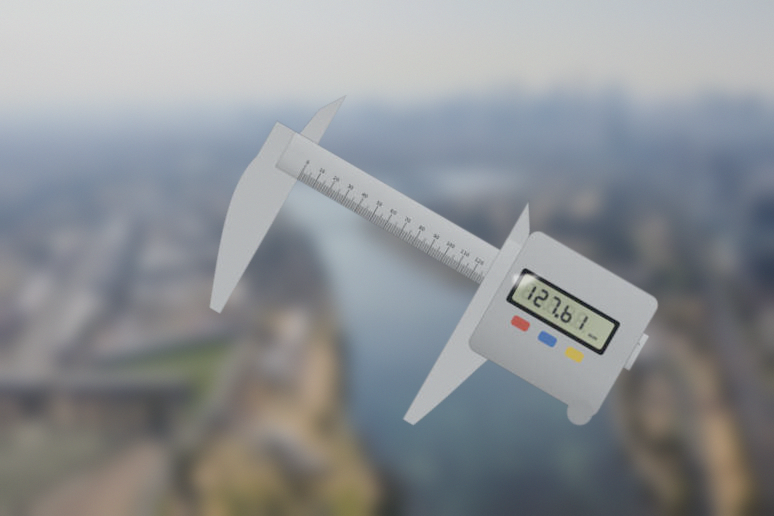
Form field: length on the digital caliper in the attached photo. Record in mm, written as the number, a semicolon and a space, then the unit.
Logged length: 127.61; mm
